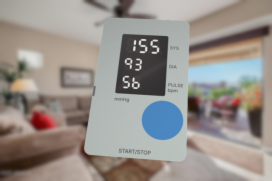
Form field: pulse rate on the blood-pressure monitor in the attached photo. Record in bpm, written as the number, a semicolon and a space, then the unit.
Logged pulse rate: 56; bpm
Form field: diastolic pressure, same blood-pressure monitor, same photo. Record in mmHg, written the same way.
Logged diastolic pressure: 93; mmHg
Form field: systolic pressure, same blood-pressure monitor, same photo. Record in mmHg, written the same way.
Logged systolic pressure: 155; mmHg
